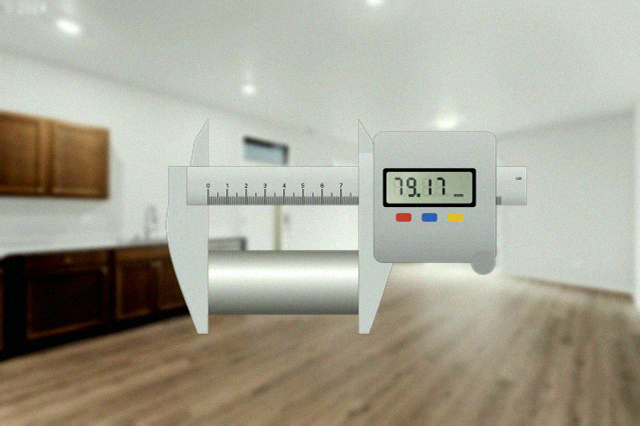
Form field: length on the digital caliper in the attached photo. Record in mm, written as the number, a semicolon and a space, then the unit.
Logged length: 79.17; mm
